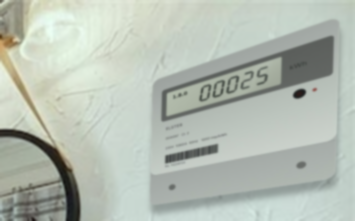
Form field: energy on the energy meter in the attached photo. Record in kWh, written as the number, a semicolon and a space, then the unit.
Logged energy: 25; kWh
